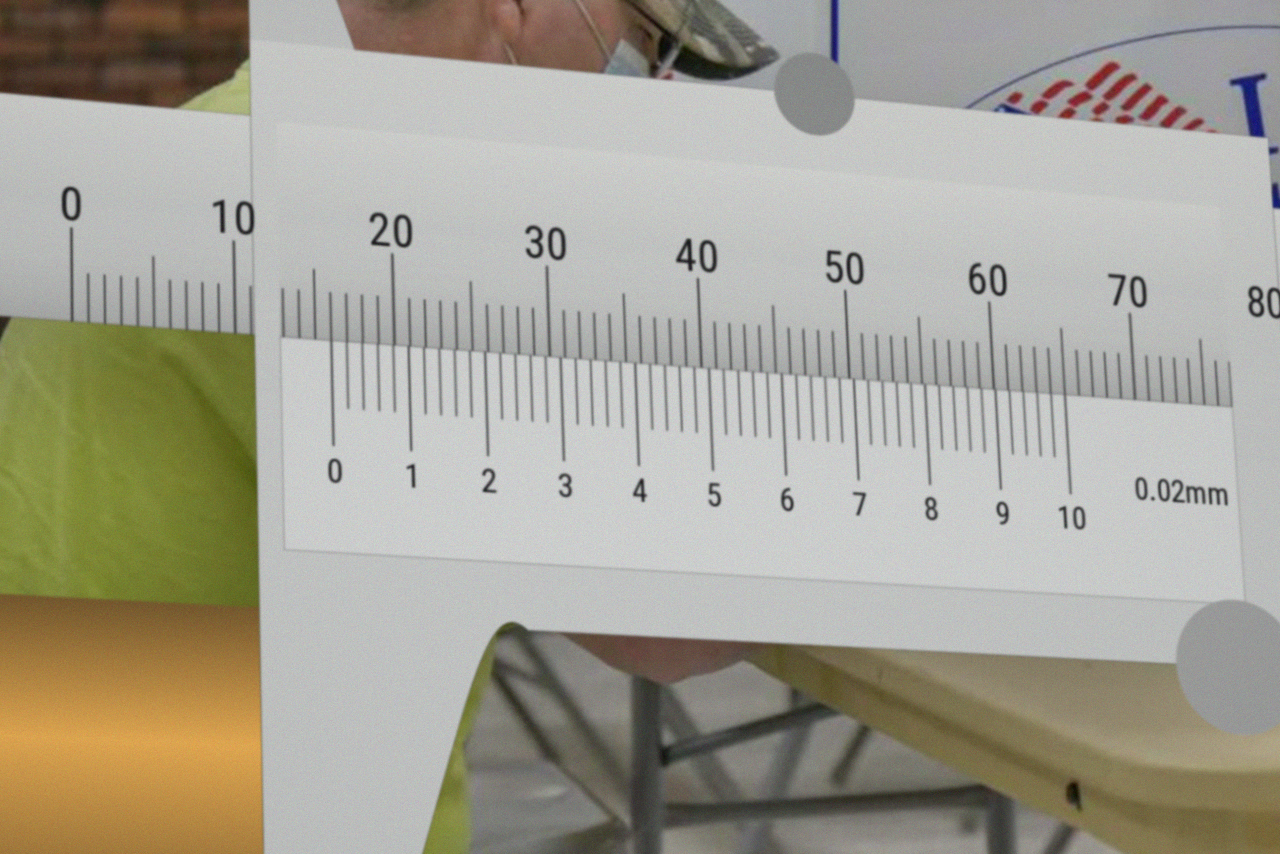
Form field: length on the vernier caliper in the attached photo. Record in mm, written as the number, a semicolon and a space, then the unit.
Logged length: 16.0; mm
